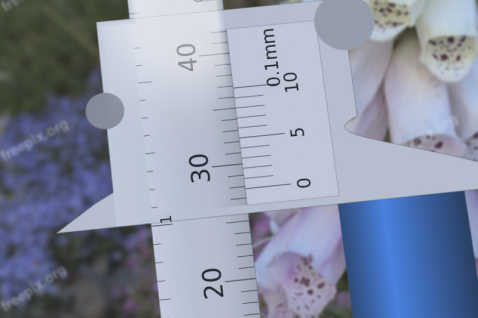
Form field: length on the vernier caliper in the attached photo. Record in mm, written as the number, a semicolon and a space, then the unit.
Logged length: 27.8; mm
